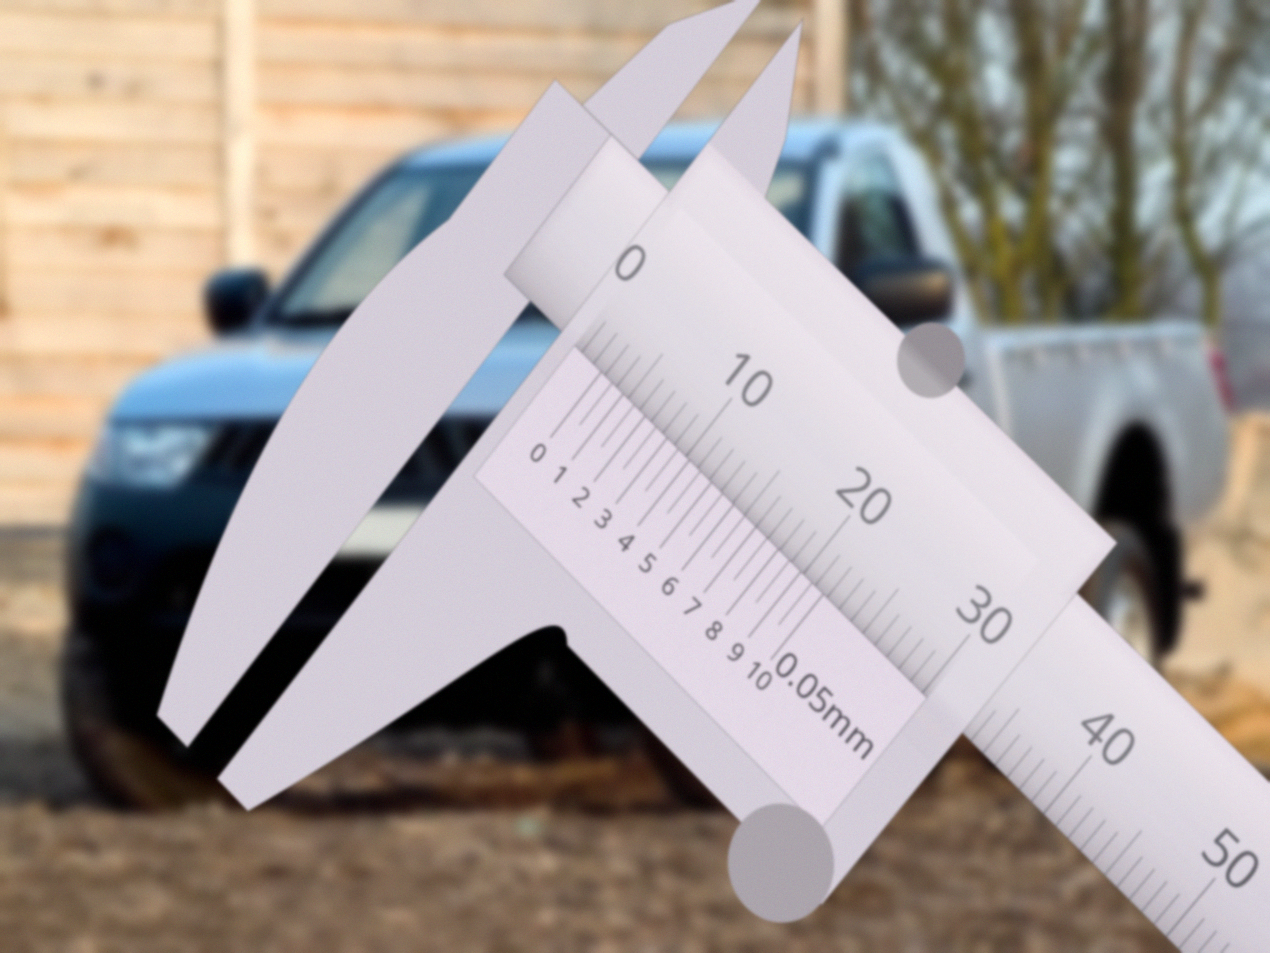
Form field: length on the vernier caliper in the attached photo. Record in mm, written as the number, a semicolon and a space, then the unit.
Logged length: 2.7; mm
